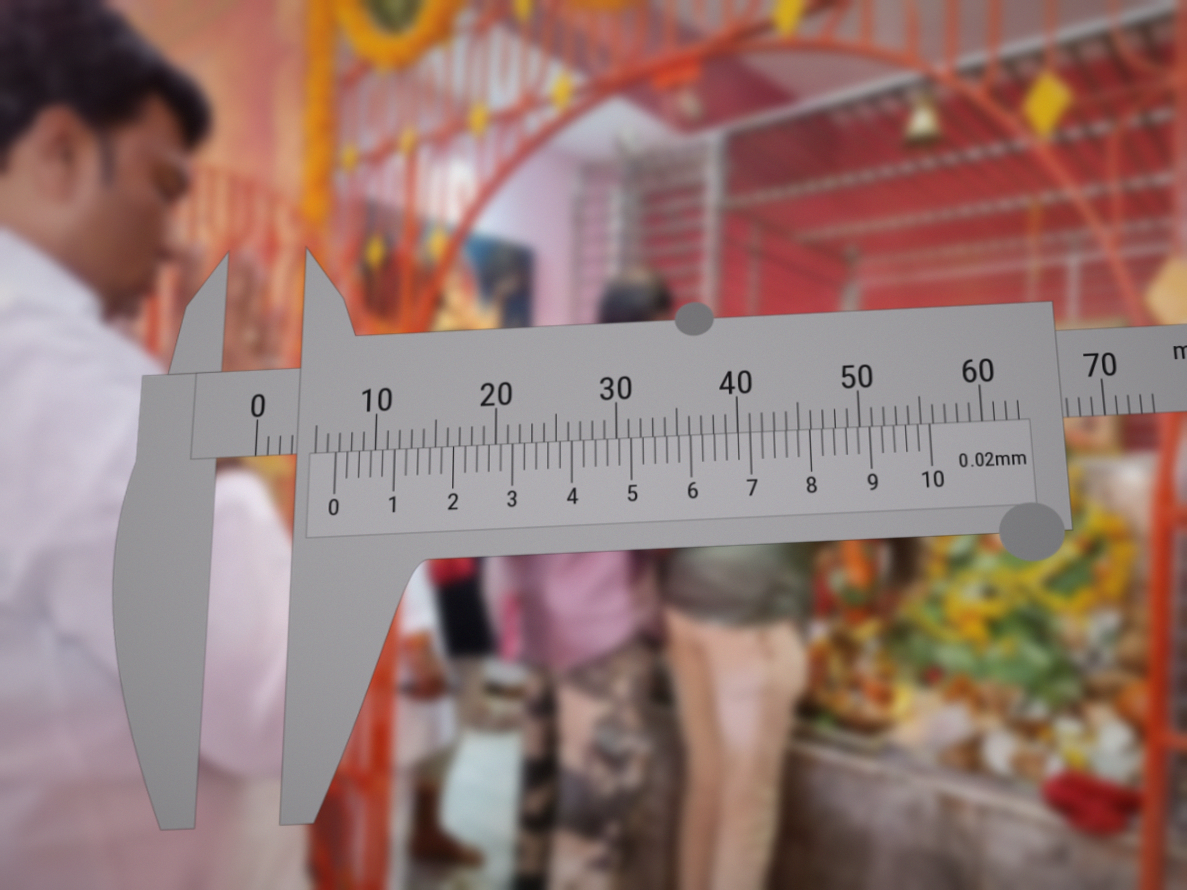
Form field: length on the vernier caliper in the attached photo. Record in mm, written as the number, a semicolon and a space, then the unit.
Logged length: 6.7; mm
